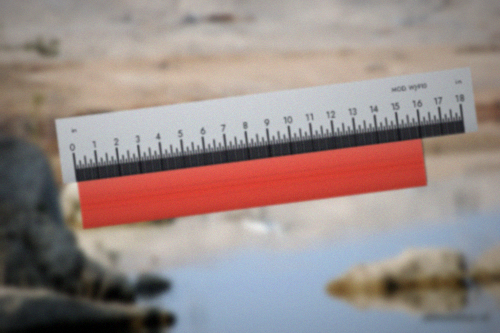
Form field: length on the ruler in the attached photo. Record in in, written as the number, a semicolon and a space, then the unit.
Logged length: 16; in
